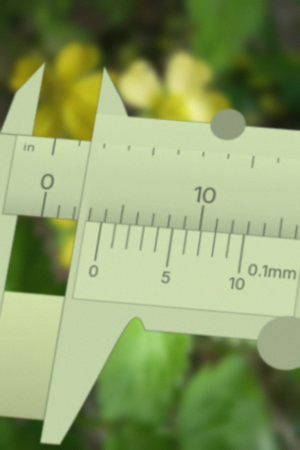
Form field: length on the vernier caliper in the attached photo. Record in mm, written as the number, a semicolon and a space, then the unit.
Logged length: 3.8; mm
